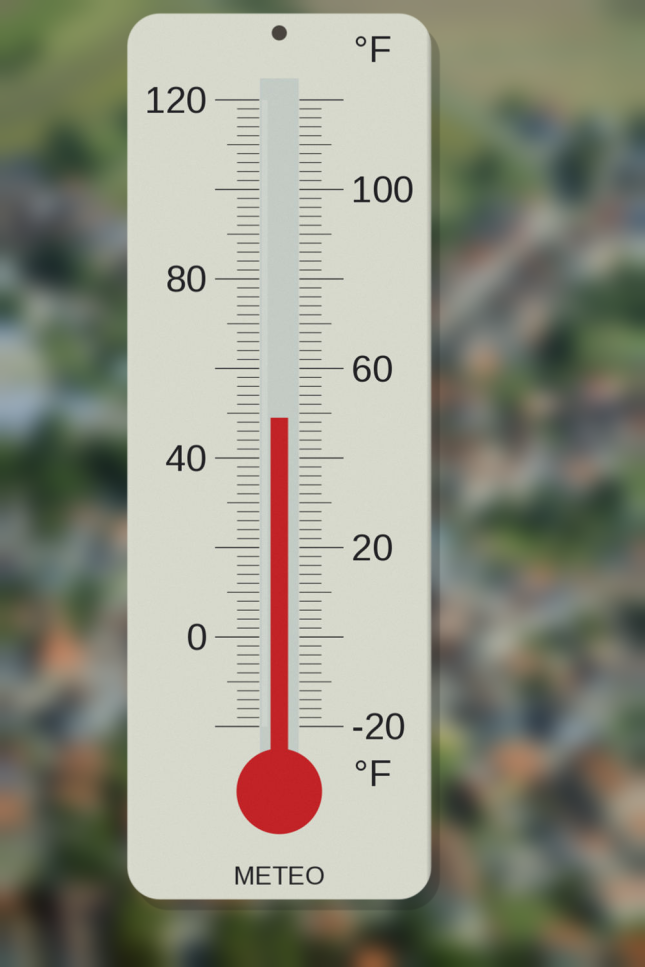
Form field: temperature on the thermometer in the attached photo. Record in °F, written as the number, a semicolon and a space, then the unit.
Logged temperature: 49; °F
